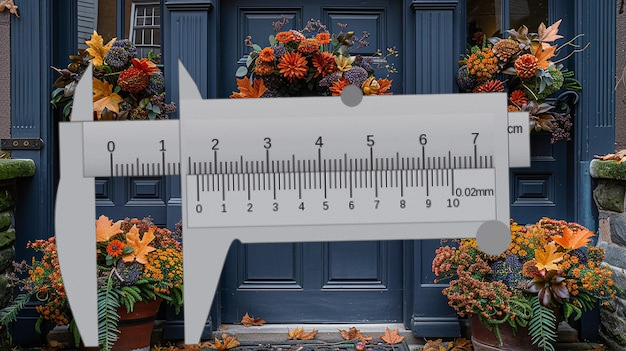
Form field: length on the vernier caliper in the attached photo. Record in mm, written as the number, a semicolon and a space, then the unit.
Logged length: 16.5; mm
